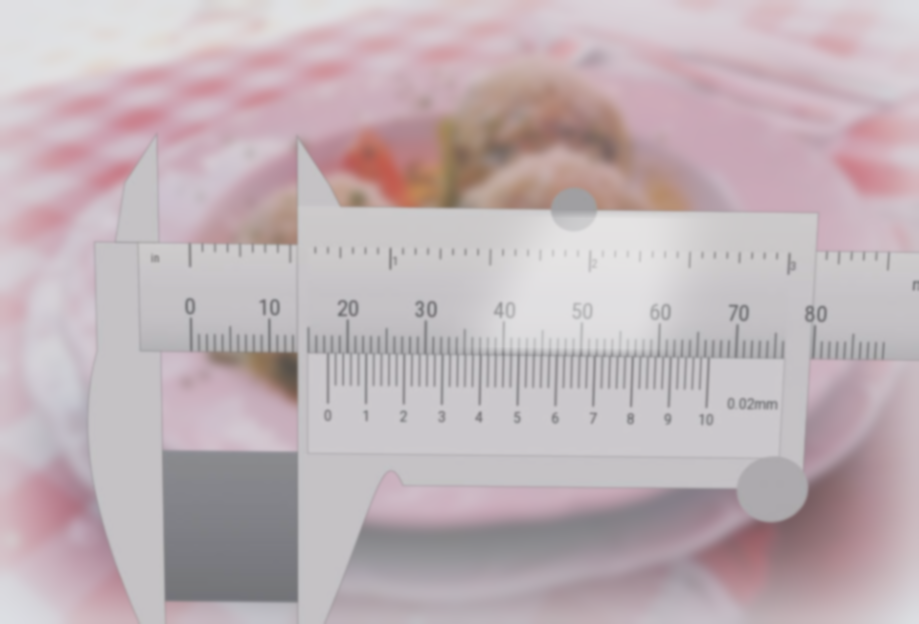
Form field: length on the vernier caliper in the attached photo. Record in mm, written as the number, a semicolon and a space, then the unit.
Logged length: 17.5; mm
